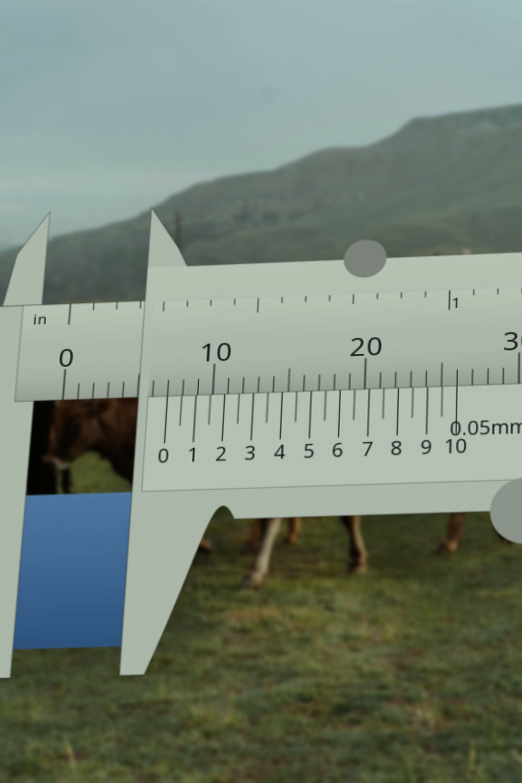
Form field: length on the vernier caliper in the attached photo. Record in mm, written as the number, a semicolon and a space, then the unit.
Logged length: 7.0; mm
